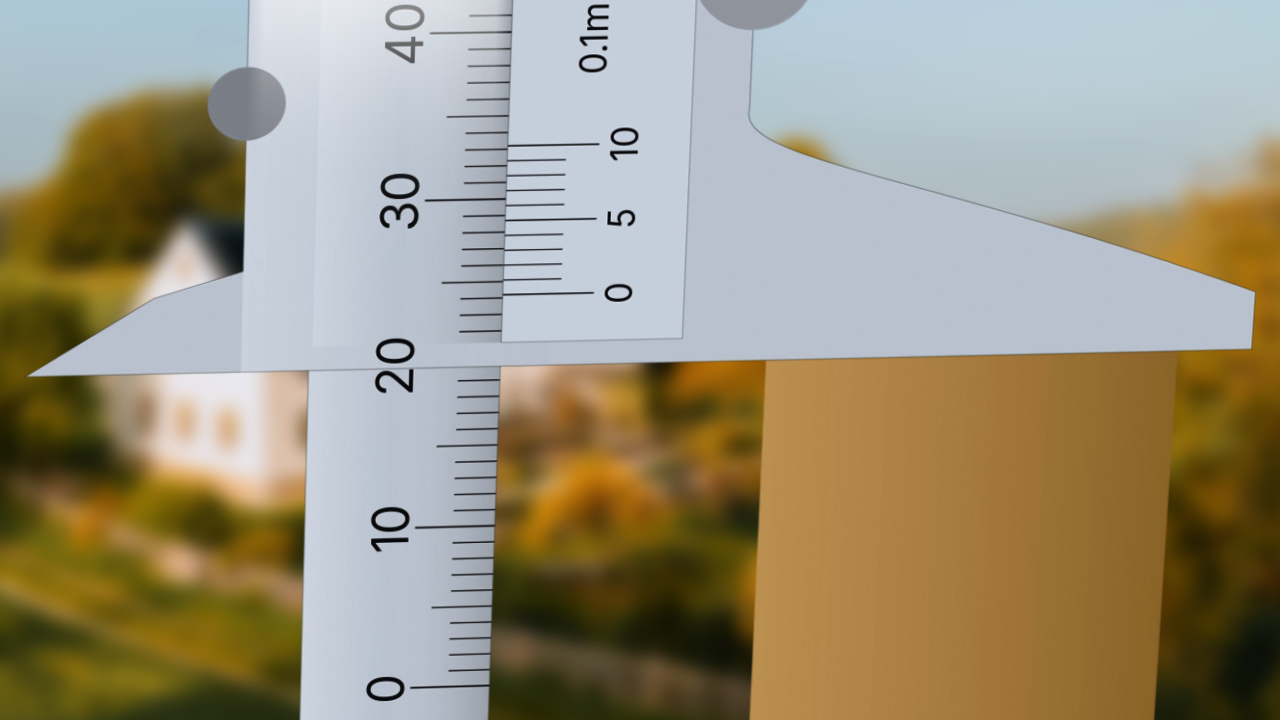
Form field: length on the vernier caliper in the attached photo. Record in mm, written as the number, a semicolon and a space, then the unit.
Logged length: 24.2; mm
